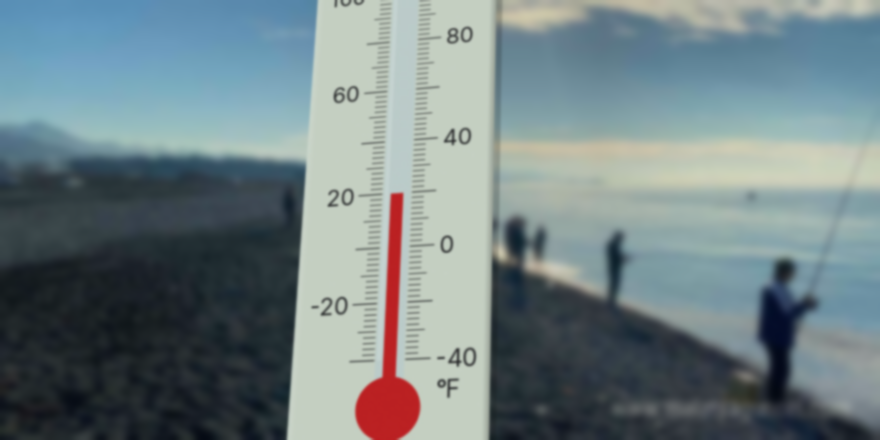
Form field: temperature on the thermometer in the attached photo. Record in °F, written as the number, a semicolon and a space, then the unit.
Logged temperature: 20; °F
